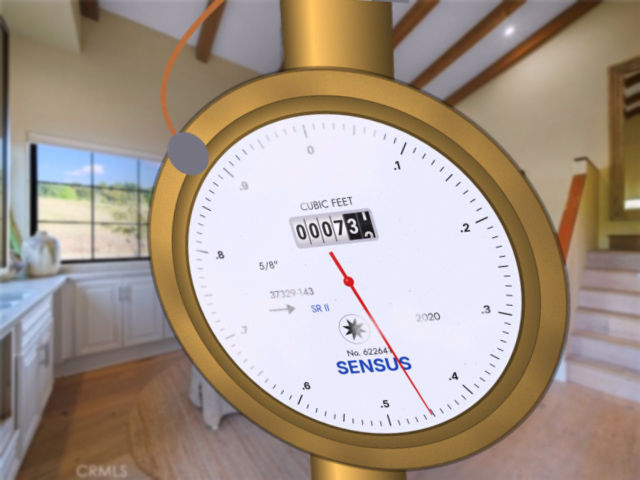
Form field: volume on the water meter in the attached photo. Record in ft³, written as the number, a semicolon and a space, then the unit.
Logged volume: 731.45; ft³
